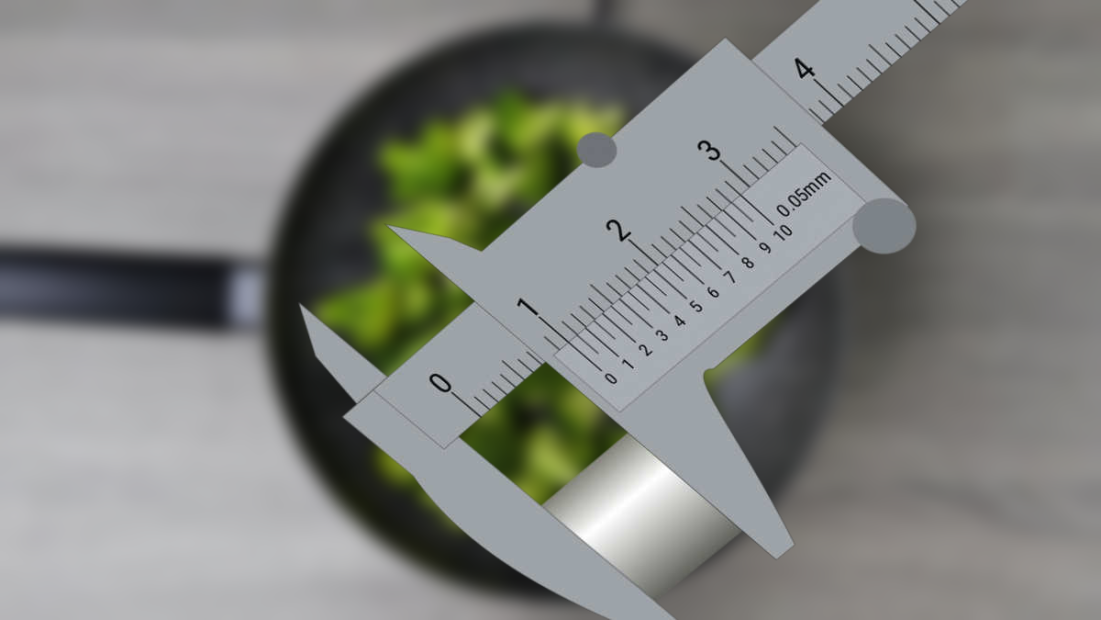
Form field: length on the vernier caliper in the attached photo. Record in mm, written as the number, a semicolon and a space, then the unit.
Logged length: 10.0; mm
